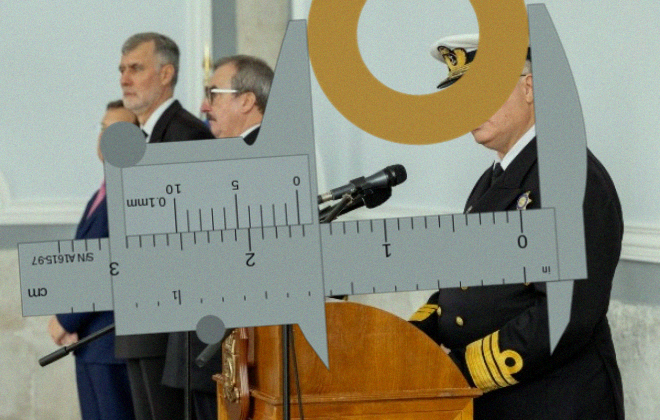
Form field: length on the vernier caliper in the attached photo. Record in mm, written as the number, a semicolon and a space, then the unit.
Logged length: 16.3; mm
